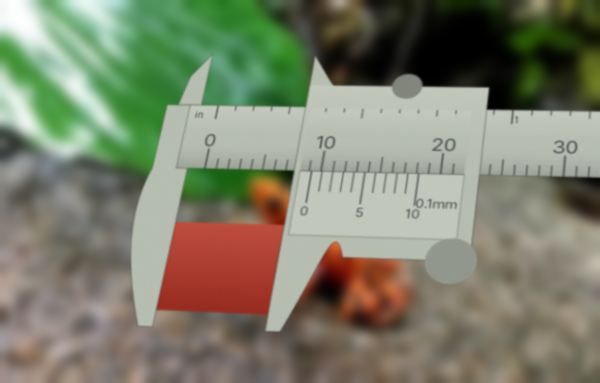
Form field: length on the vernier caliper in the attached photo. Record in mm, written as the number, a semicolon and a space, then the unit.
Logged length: 9.2; mm
